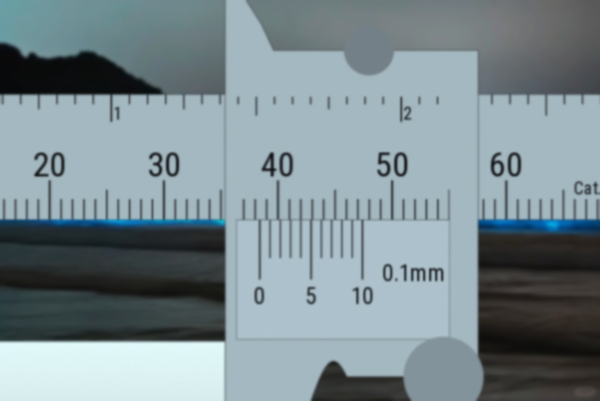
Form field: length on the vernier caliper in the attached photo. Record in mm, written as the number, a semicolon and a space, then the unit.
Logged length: 38.4; mm
